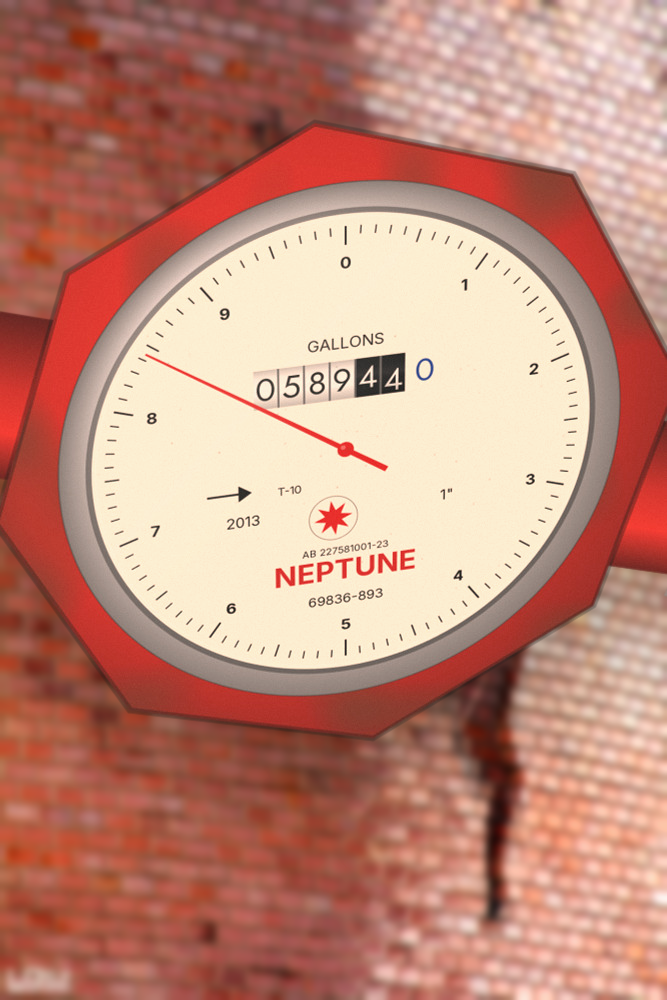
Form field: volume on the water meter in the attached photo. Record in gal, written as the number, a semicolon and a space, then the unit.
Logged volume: 589438.4; gal
